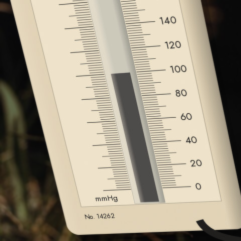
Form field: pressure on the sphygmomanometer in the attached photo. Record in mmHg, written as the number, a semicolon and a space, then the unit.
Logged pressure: 100; mmHg
